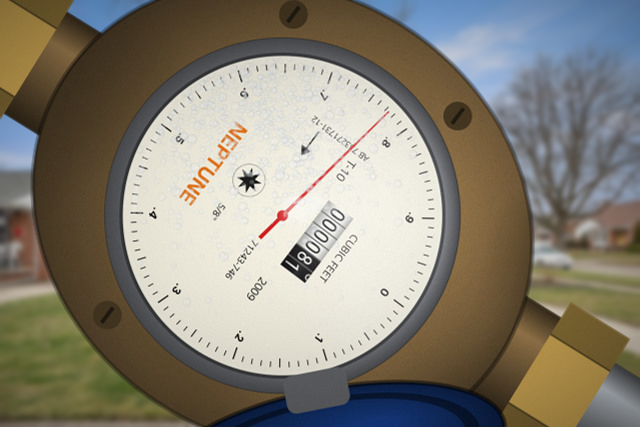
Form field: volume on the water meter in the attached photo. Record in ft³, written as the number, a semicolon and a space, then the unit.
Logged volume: 80.77; ft³
